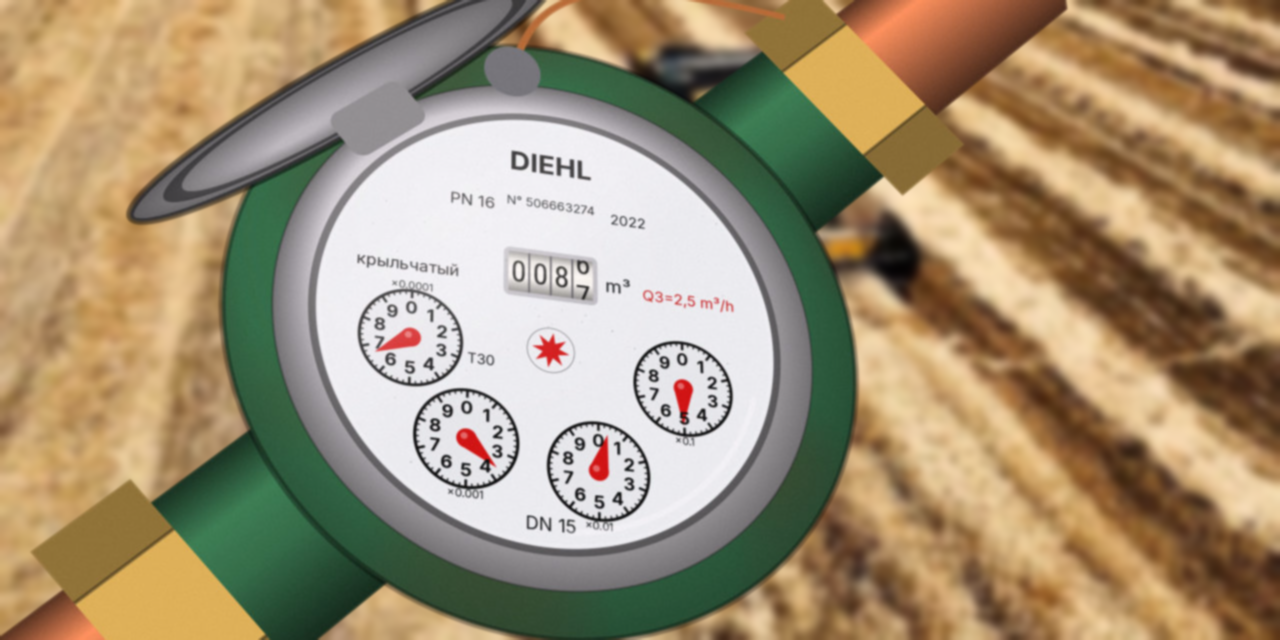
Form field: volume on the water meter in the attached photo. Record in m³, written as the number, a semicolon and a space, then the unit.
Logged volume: 86.5036; m³
